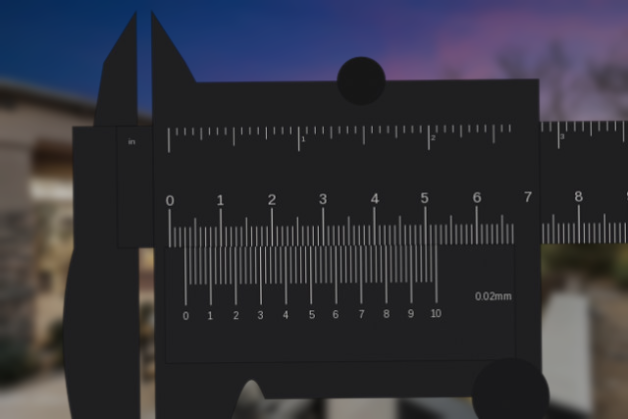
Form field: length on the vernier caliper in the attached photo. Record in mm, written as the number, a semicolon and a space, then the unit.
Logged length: 3.0; mm
